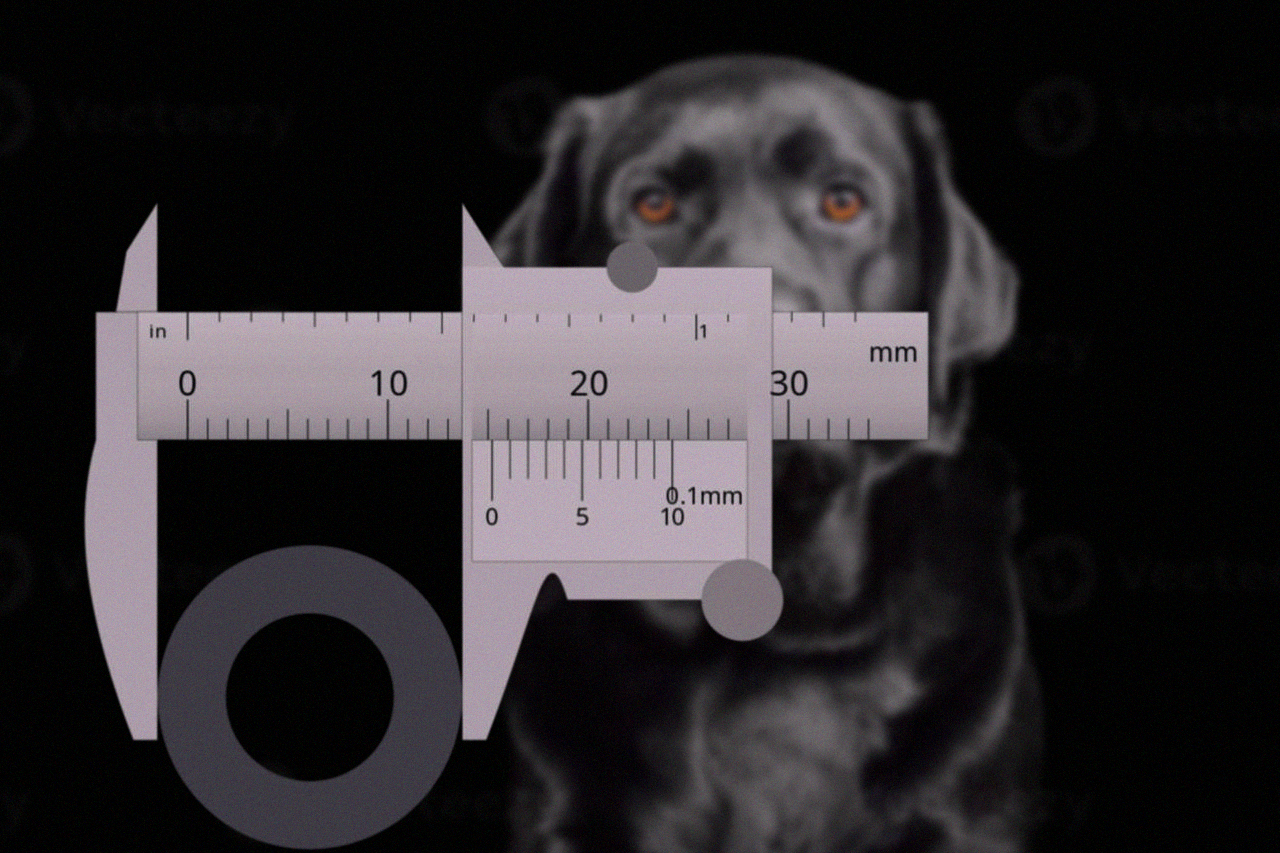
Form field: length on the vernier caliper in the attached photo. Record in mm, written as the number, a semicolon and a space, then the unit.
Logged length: 15.2; mm
